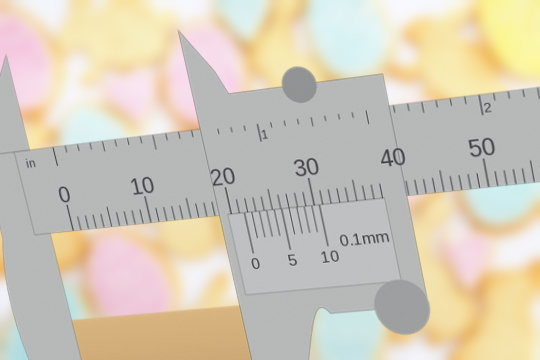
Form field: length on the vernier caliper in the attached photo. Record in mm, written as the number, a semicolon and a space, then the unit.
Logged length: 21.6; mm
